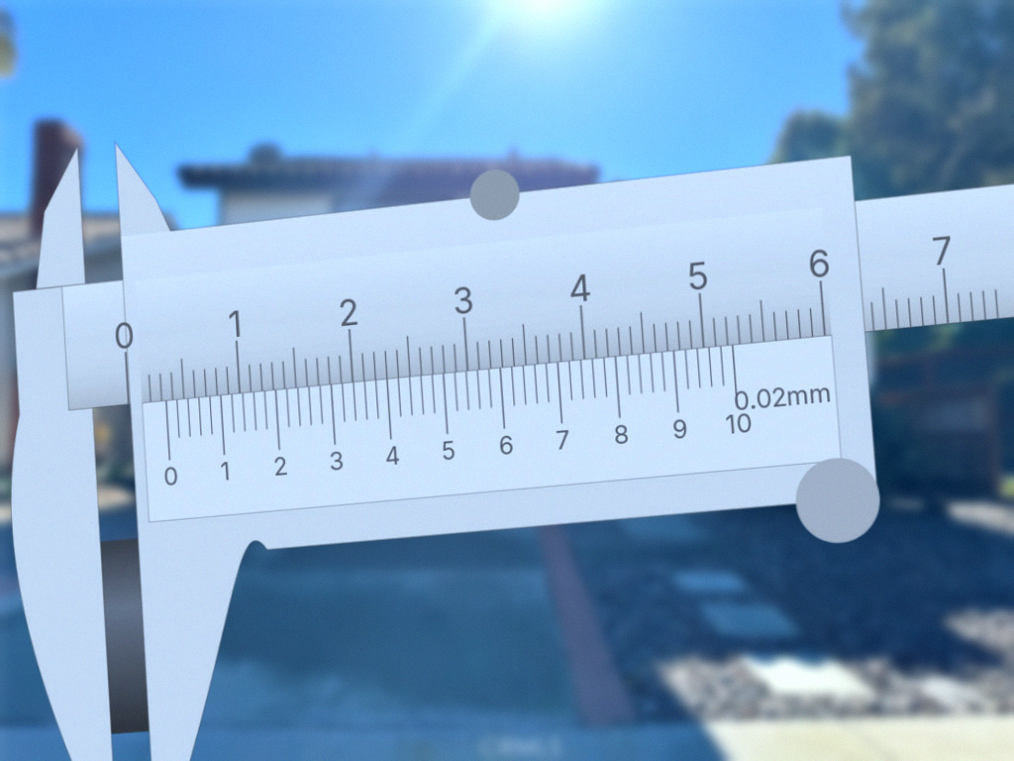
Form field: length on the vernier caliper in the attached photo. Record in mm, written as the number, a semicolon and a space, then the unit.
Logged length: 3.4; mm
